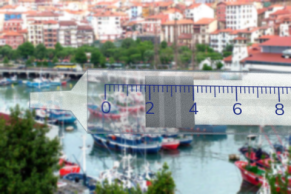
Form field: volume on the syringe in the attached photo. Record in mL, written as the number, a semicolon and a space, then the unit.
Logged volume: 1.8; mL
